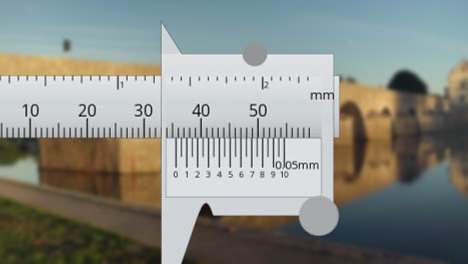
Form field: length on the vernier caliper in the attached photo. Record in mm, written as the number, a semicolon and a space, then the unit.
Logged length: 35.6; mm
